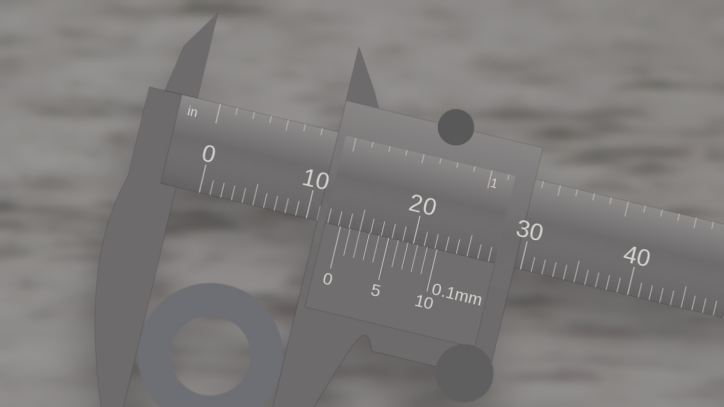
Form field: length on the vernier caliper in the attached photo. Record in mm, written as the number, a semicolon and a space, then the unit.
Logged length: 13.2; mm
